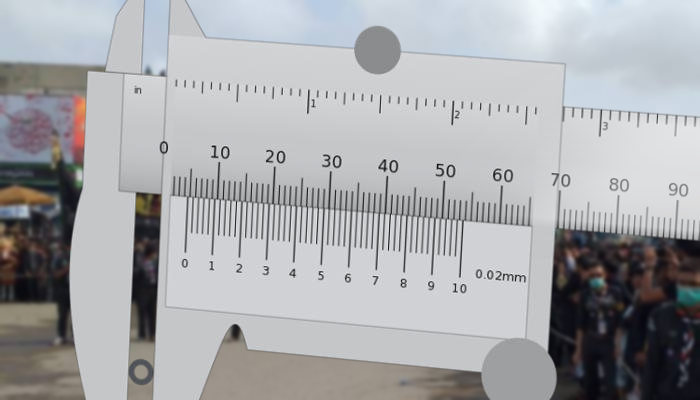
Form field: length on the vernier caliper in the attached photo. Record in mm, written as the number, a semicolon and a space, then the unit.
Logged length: 4.6; mm
